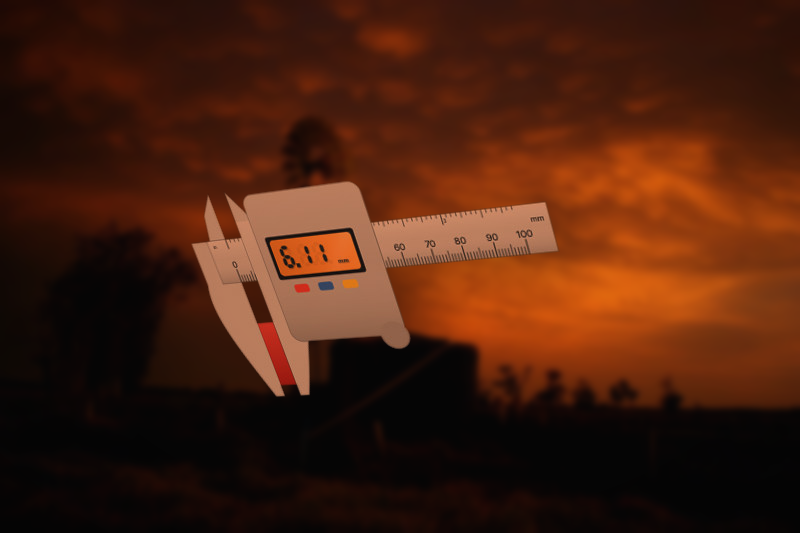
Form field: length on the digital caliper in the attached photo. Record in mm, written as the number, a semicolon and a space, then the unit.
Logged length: 6.11; mm
